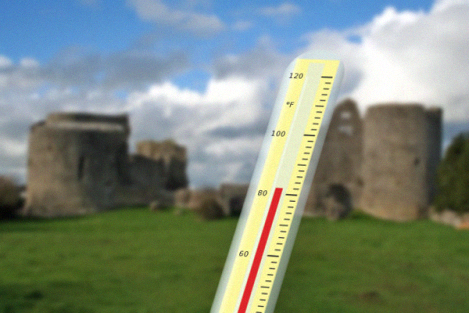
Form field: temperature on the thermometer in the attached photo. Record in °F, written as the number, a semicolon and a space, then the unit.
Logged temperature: 82; °F
